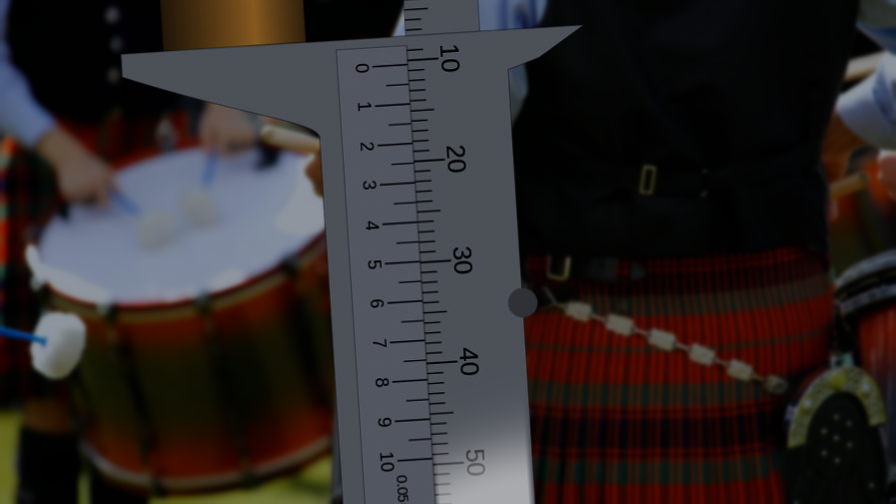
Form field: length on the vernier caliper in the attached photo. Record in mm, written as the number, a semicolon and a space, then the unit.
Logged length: 10.4; mm
